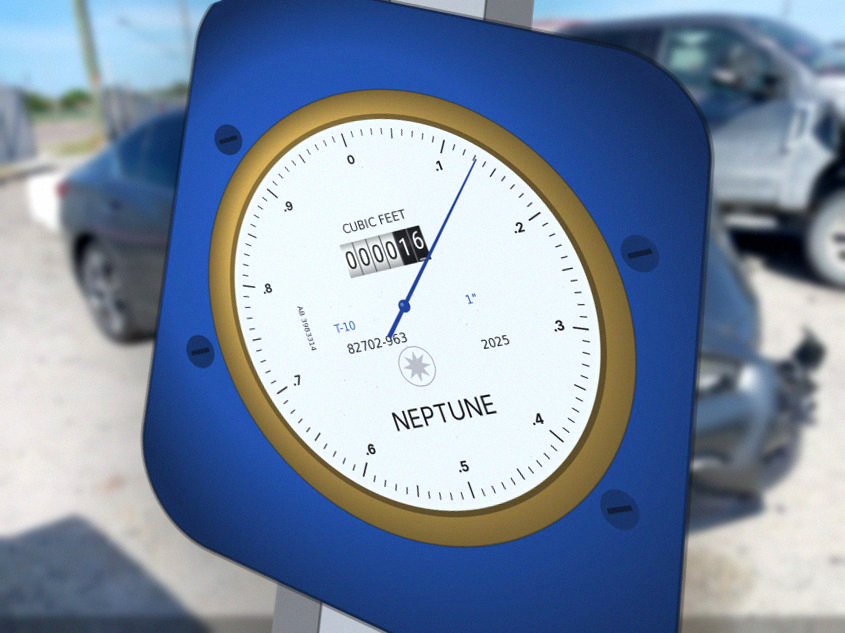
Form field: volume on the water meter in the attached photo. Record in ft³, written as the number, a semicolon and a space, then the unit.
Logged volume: 16.13; ft³
